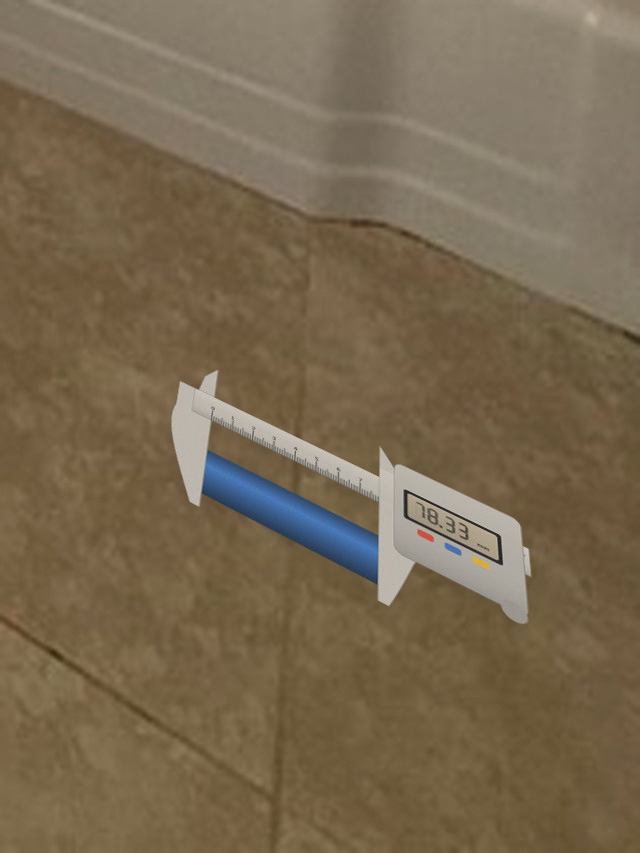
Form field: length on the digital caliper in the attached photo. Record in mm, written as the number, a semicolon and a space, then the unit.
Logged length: 78.33; mm
